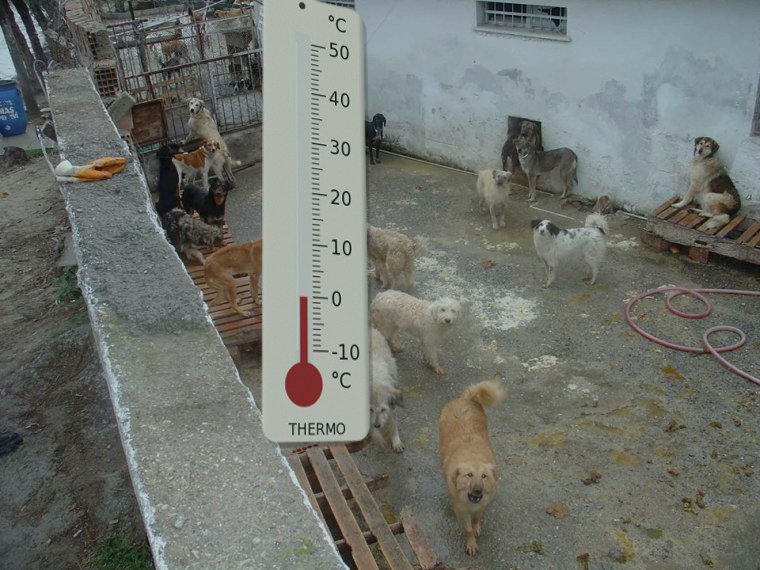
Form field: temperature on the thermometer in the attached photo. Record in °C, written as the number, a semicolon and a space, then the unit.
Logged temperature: 0; °C
